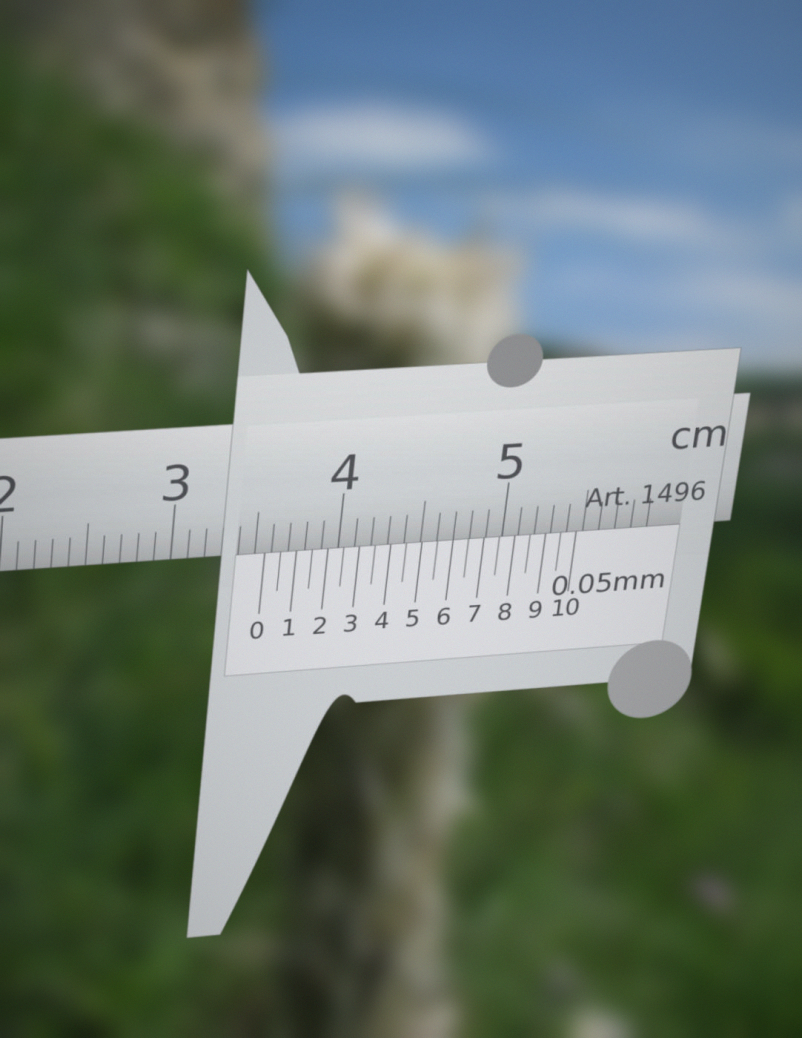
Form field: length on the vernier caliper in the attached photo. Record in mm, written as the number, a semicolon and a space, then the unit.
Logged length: 35.6; mm
